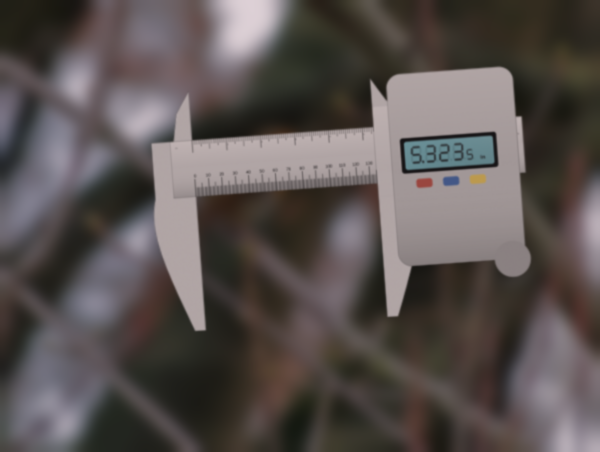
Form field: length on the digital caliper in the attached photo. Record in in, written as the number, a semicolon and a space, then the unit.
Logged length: 5.3235; in
